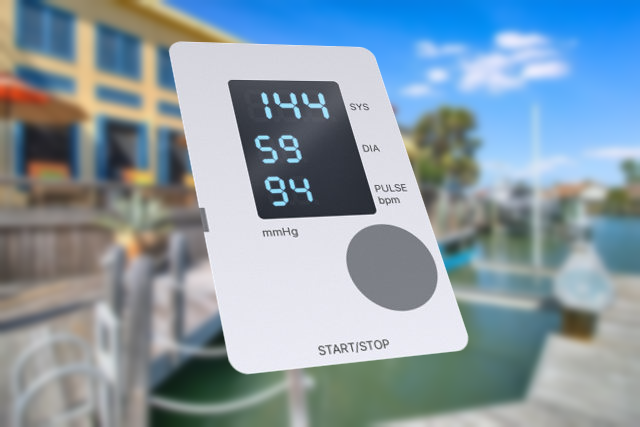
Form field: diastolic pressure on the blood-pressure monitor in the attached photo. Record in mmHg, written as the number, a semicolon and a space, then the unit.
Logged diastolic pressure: 59; mmHg
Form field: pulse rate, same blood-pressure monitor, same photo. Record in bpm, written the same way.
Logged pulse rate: 94; bpm
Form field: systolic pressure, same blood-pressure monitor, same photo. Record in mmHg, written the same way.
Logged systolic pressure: 144; mmHg
